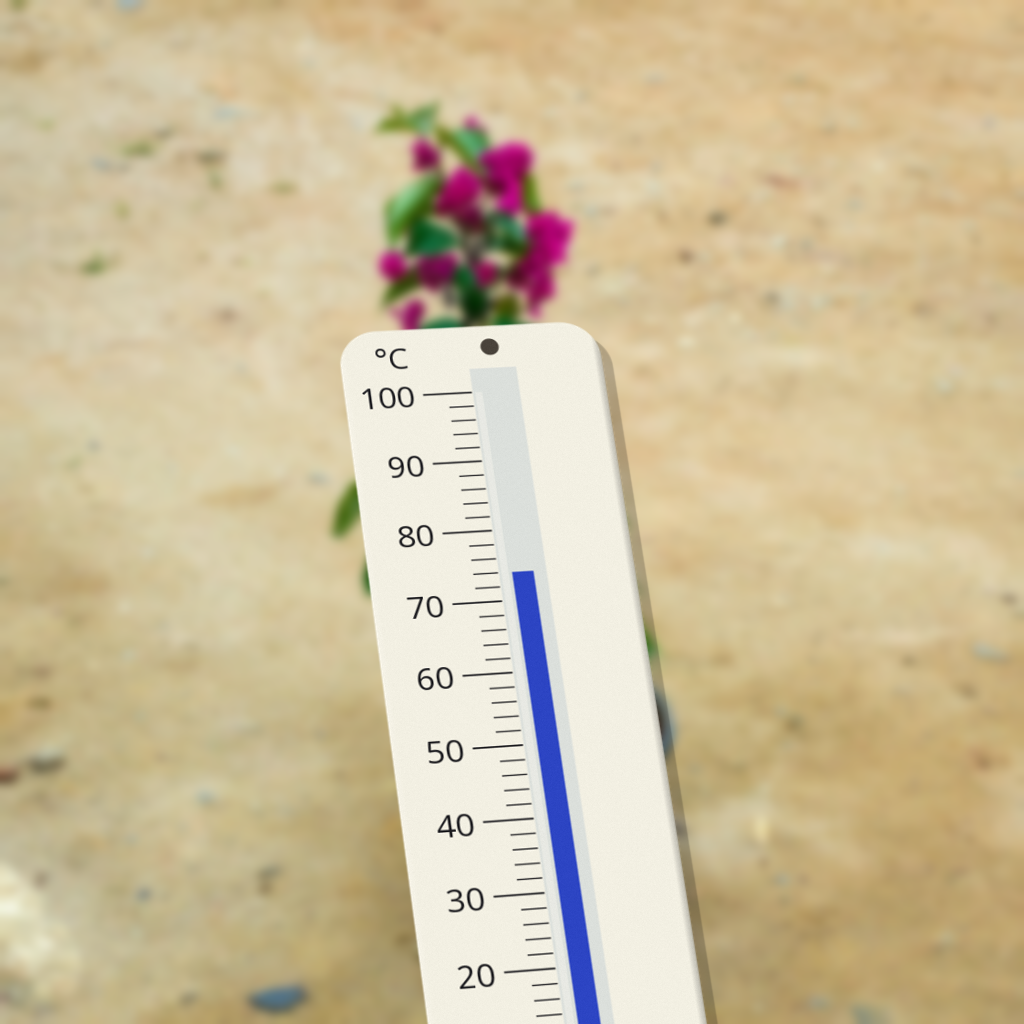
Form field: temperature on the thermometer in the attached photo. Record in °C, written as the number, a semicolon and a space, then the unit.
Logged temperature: 74; °C
